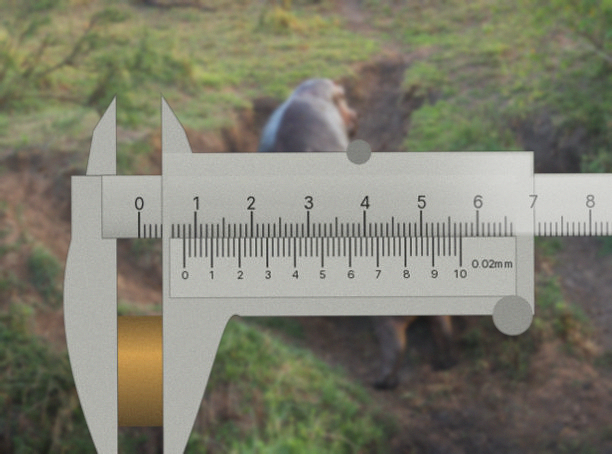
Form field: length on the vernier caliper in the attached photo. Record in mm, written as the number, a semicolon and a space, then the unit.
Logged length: 8.0; mm
